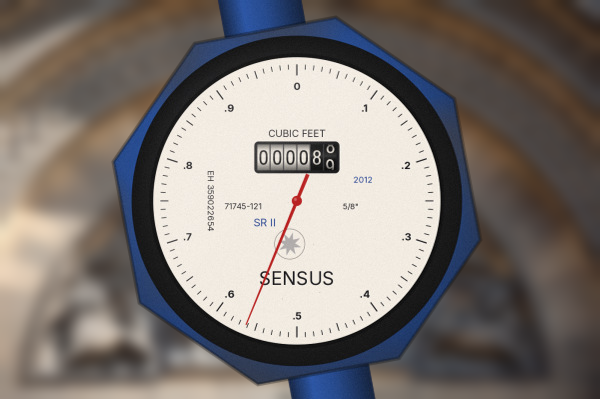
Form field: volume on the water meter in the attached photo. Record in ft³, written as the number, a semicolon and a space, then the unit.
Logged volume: 88.56; ft³
